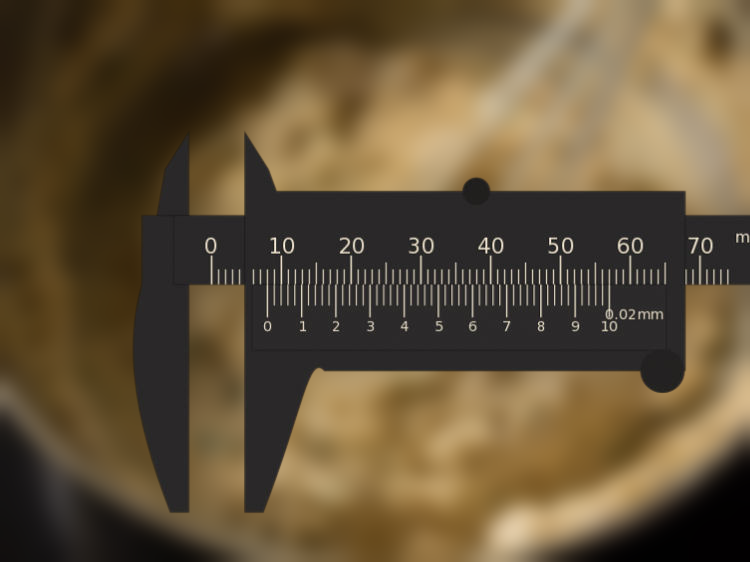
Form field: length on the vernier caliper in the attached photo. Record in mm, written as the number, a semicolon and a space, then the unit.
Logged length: 8.0; mm
